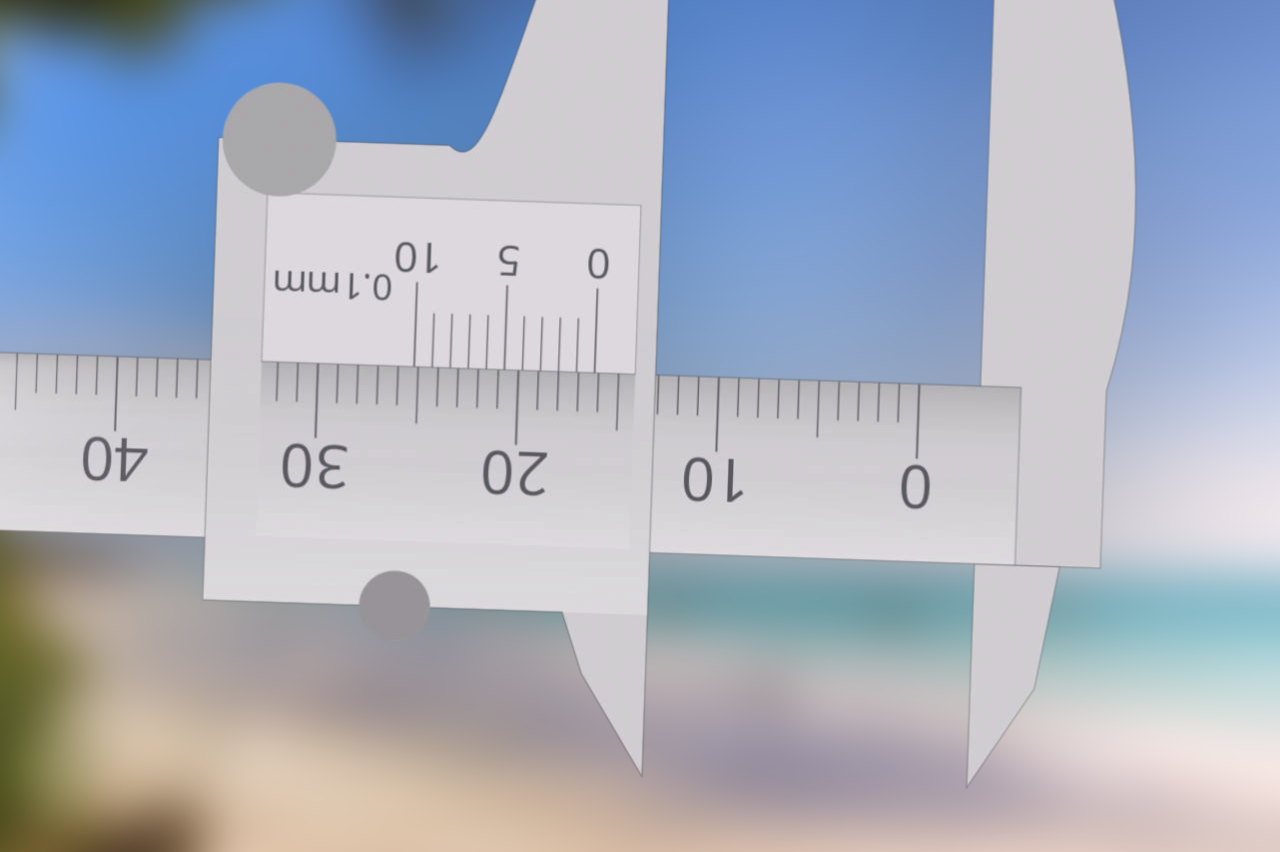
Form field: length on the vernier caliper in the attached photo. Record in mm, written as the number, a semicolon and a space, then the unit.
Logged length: 16.2; mm
